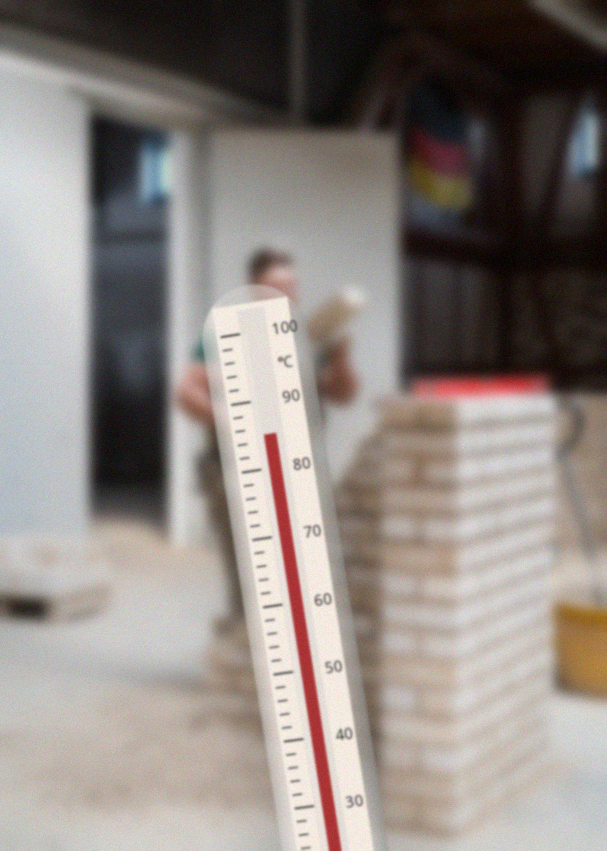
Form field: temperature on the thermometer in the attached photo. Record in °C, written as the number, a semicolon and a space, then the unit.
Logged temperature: 85; °C
